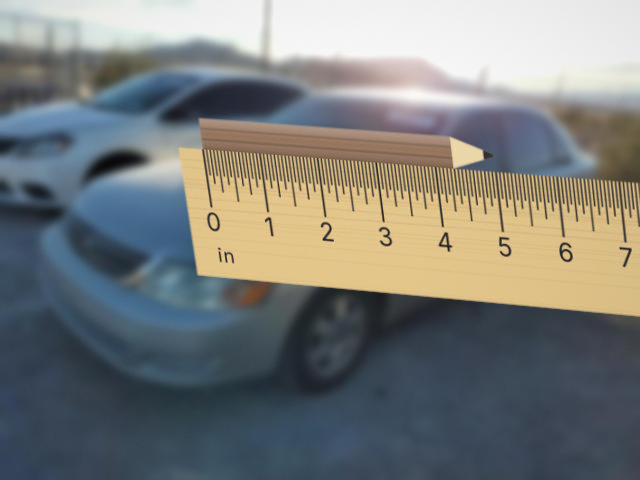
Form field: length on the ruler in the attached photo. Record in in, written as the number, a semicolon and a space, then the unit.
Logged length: 5; in
